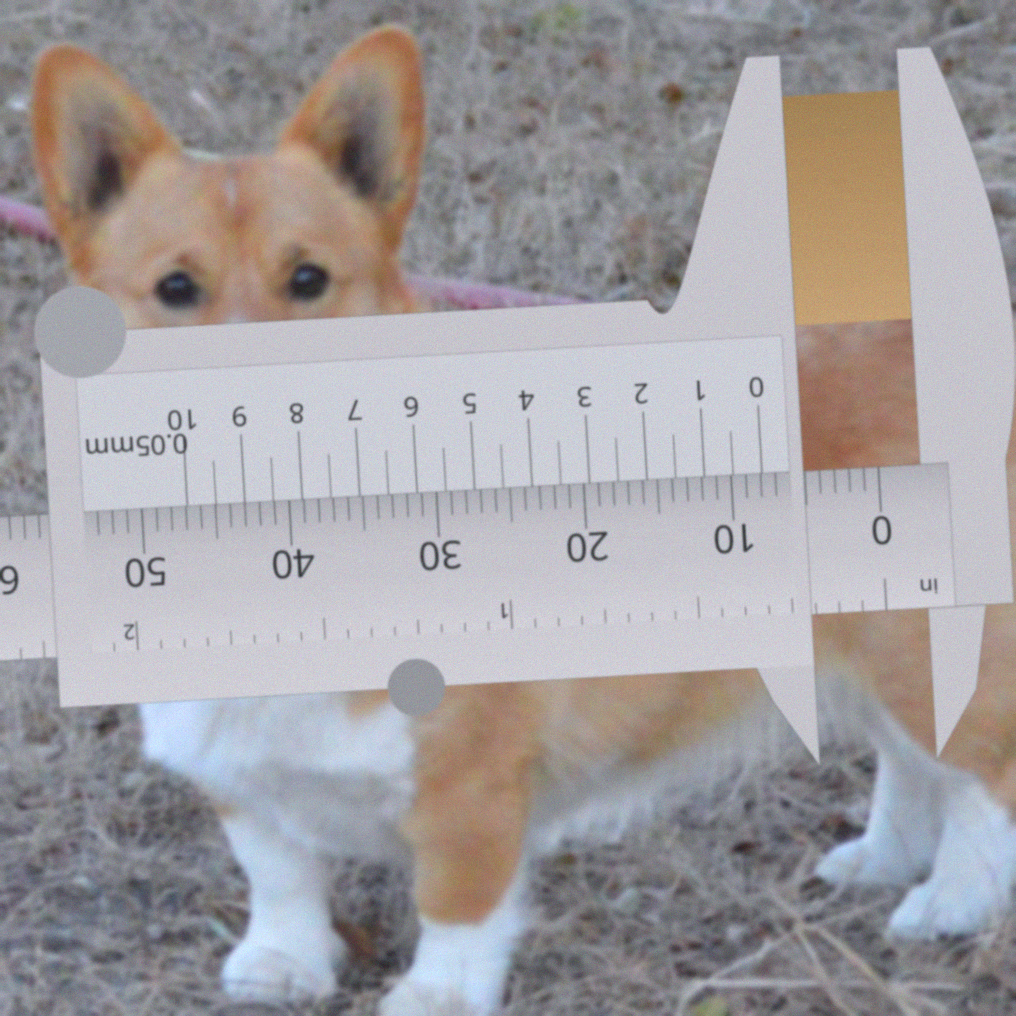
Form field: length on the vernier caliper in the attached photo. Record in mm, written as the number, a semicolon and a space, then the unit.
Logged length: 7.9; mm
